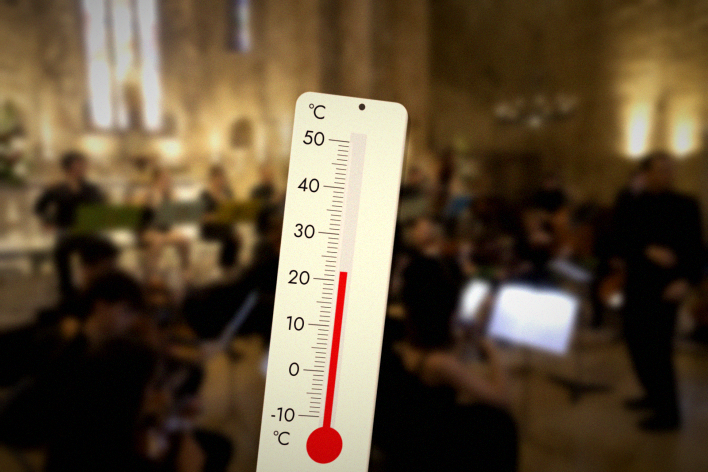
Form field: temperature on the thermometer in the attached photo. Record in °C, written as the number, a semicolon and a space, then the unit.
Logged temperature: 22; °C
